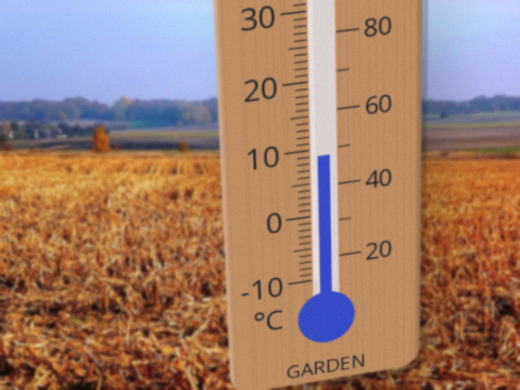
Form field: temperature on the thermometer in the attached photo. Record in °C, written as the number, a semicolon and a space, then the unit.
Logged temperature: 9; °C
